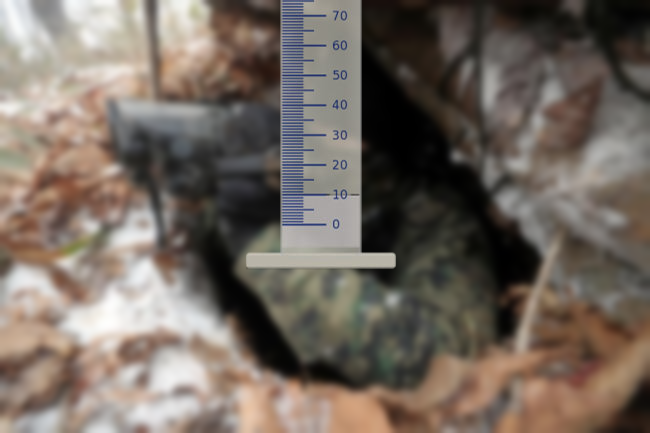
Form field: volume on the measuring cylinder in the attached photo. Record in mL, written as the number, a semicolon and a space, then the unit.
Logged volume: 10; mL
